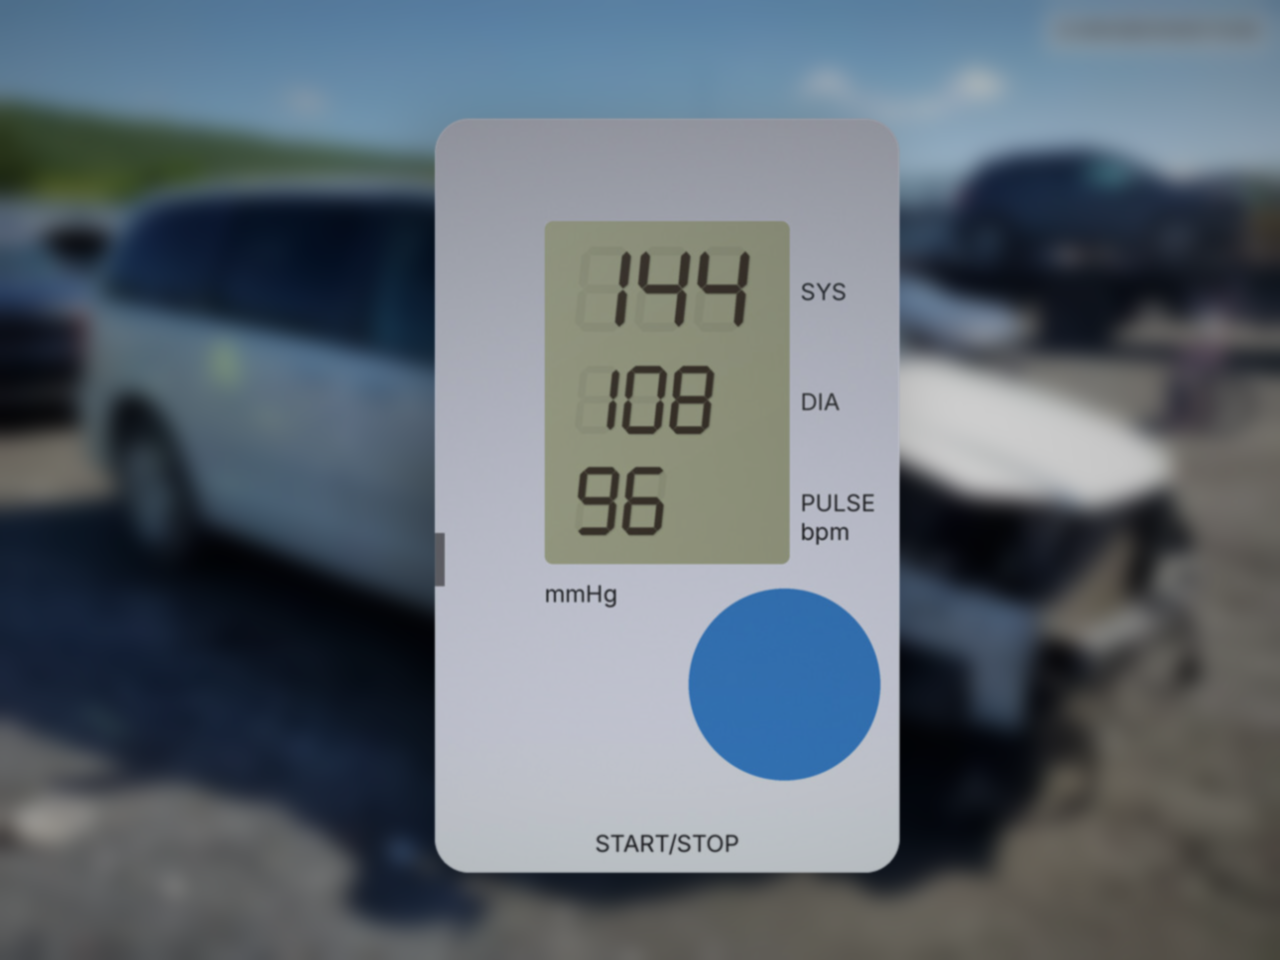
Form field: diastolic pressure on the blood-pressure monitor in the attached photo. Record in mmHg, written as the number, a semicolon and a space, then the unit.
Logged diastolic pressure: 108; mmHg
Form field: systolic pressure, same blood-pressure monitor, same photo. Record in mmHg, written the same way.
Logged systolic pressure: 144; mmHg
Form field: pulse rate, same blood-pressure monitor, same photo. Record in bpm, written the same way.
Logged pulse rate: 96; bpm
